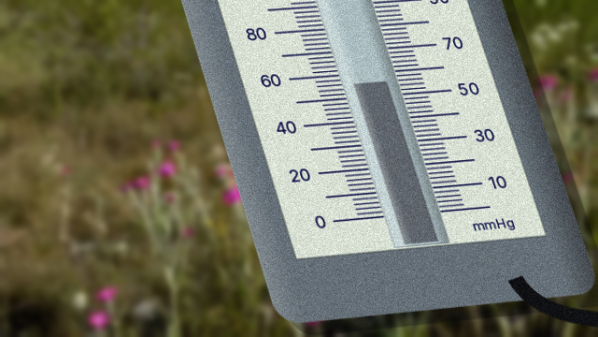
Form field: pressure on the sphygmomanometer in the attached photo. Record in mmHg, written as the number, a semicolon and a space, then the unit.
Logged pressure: 56; mmHg
